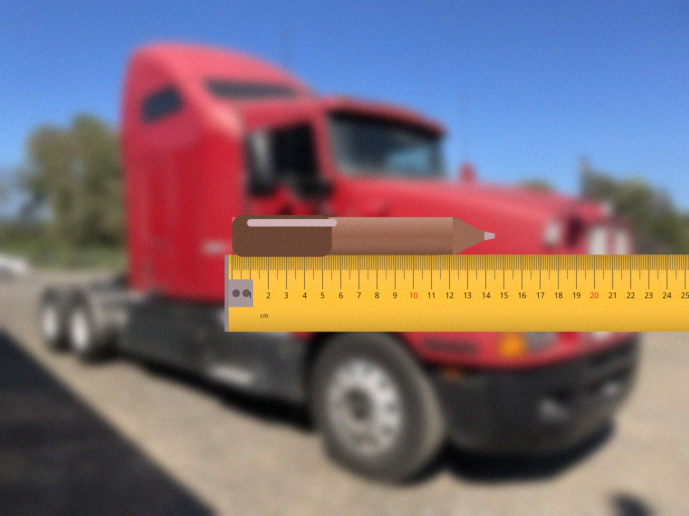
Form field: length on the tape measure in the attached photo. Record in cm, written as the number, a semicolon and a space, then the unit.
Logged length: 14.5; cm
